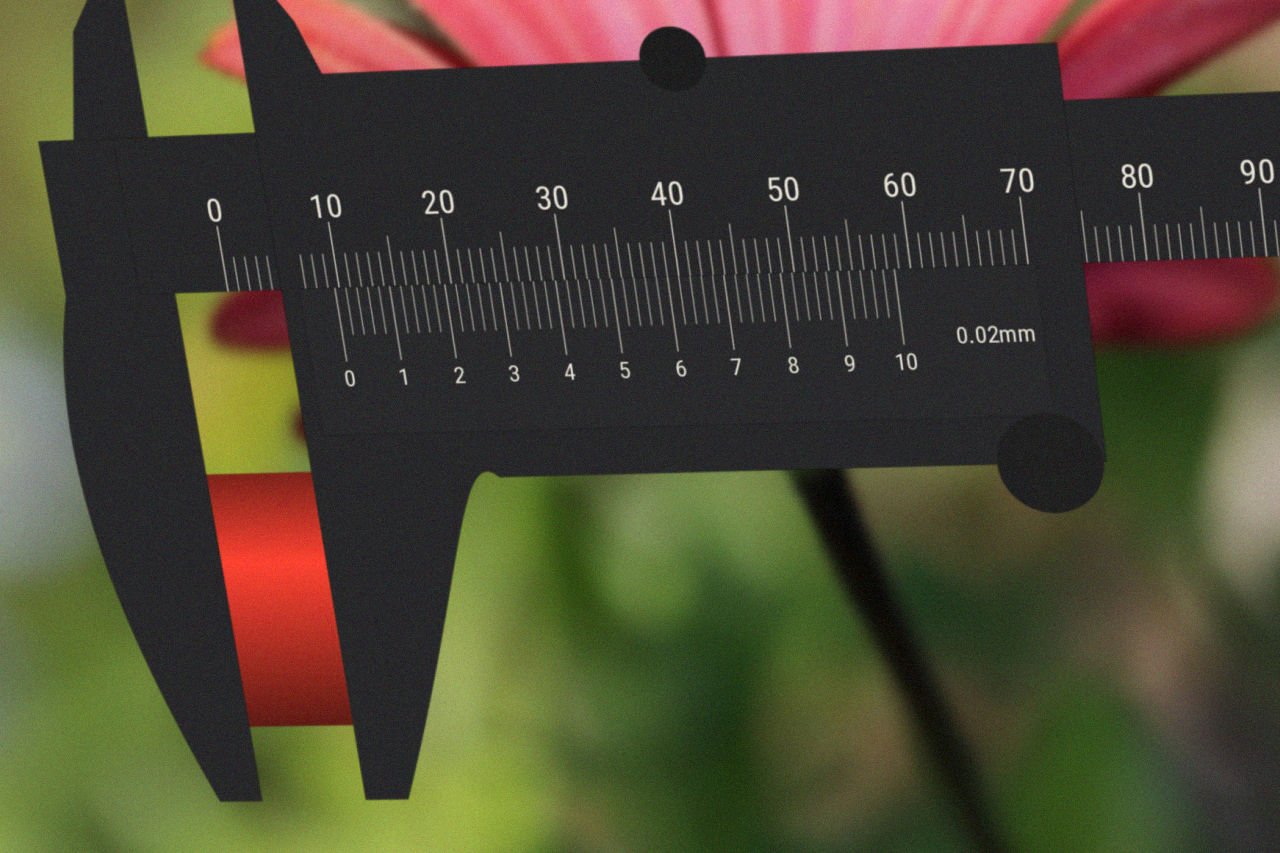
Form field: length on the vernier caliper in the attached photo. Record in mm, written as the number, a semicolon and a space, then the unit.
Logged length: 9.6; mm
